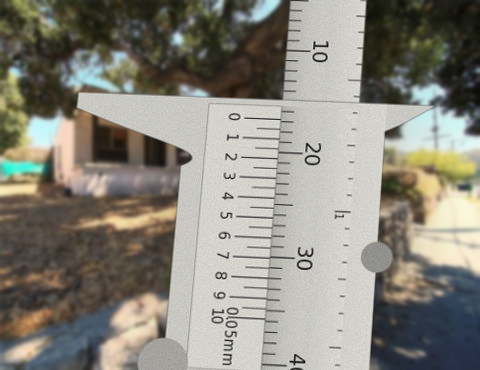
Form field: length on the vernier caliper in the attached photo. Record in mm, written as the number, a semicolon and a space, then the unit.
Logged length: 16.8; mm
